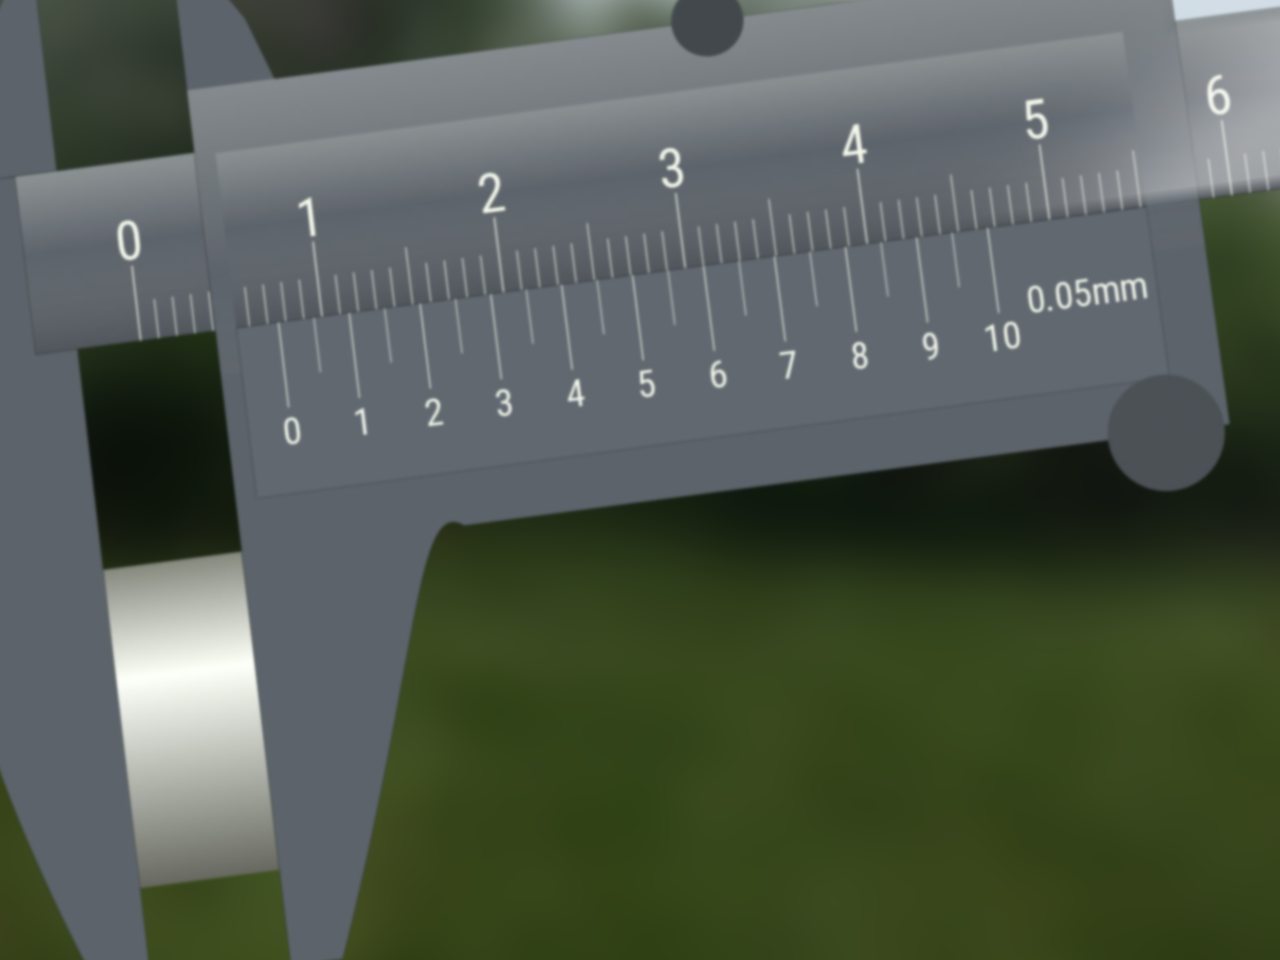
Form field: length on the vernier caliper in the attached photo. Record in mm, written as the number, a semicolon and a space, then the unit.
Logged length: 7.6; mm
